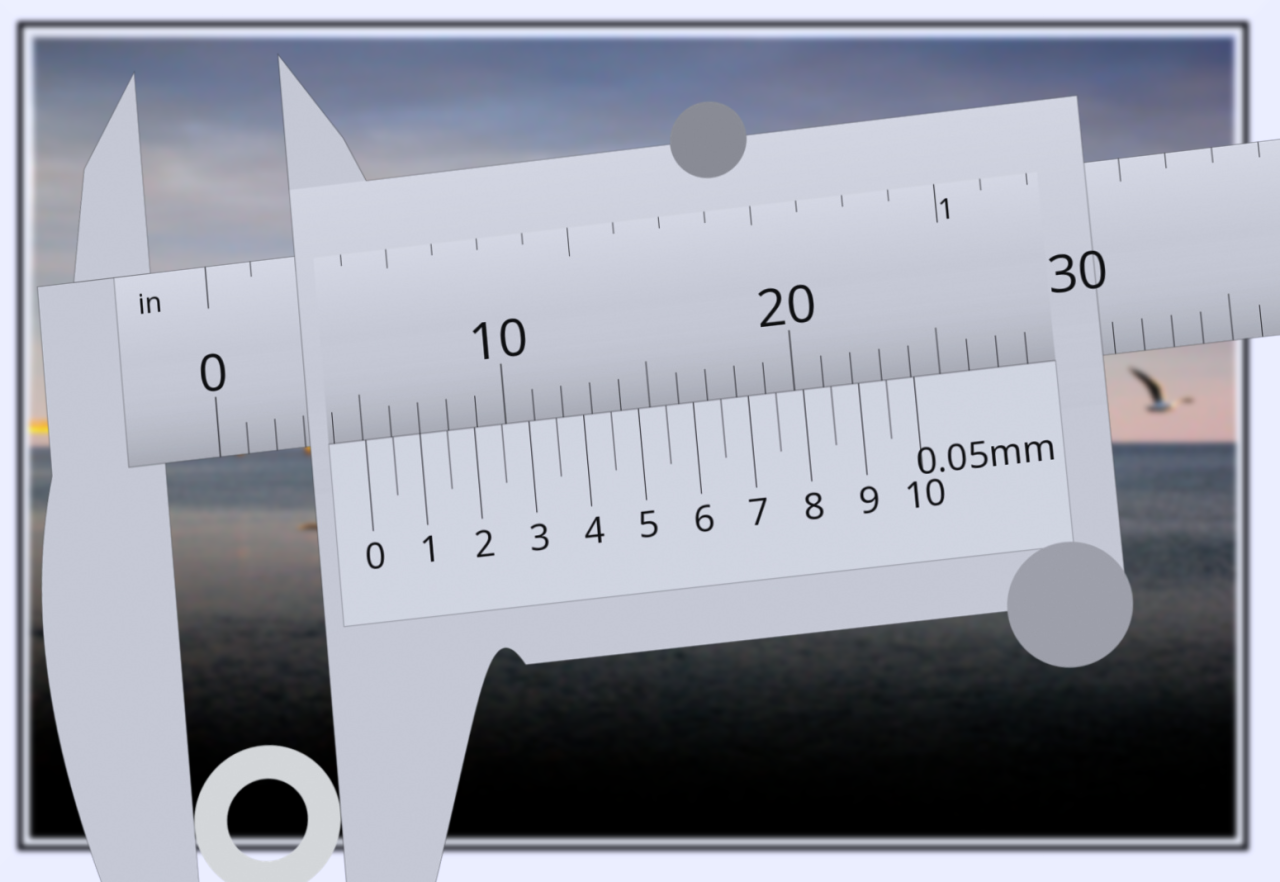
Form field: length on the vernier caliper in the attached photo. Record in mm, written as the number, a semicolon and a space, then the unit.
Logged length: 5.10; mm
